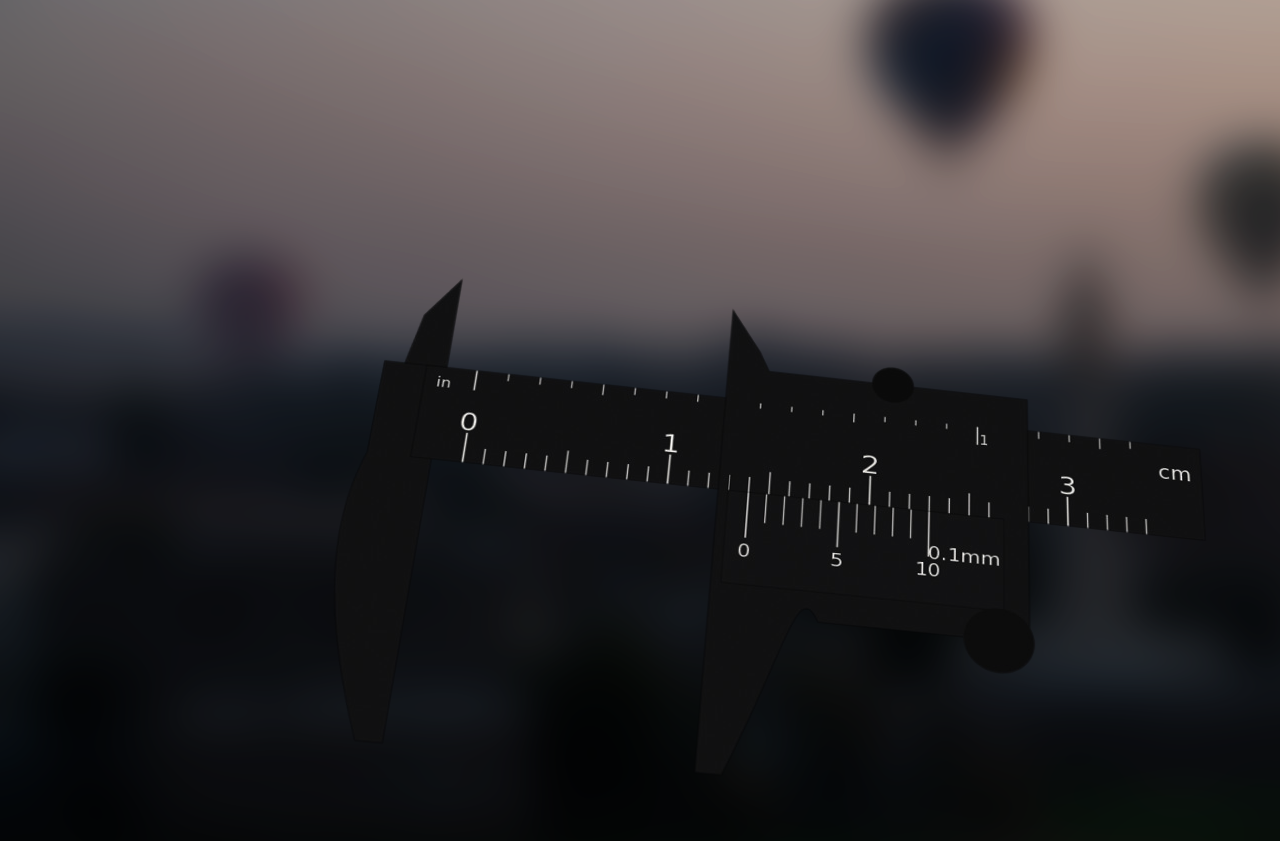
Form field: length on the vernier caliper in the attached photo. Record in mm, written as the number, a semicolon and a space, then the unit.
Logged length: 14.0; mm
